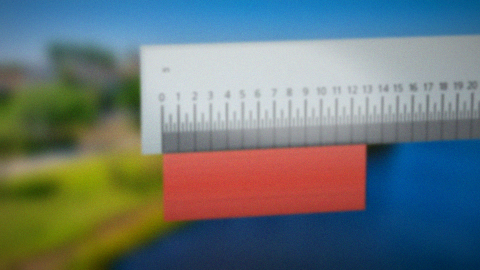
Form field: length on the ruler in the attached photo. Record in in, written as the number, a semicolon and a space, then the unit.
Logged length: 13; in
